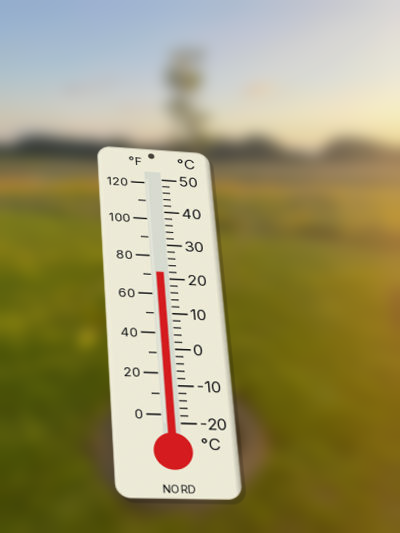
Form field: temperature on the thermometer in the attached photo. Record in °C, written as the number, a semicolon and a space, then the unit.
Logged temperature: 22; °C
